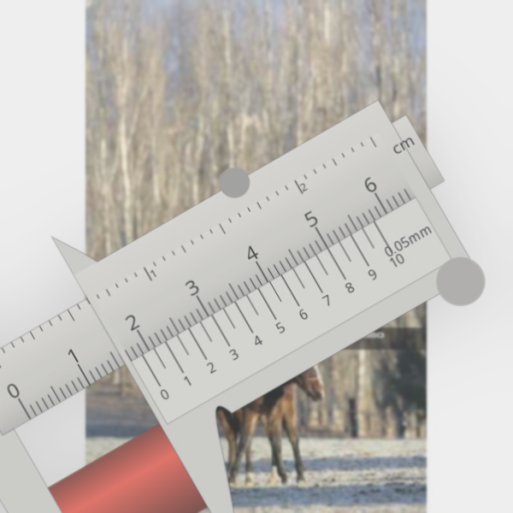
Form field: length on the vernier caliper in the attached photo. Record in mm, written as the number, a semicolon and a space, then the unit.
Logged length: 18.8; mm
